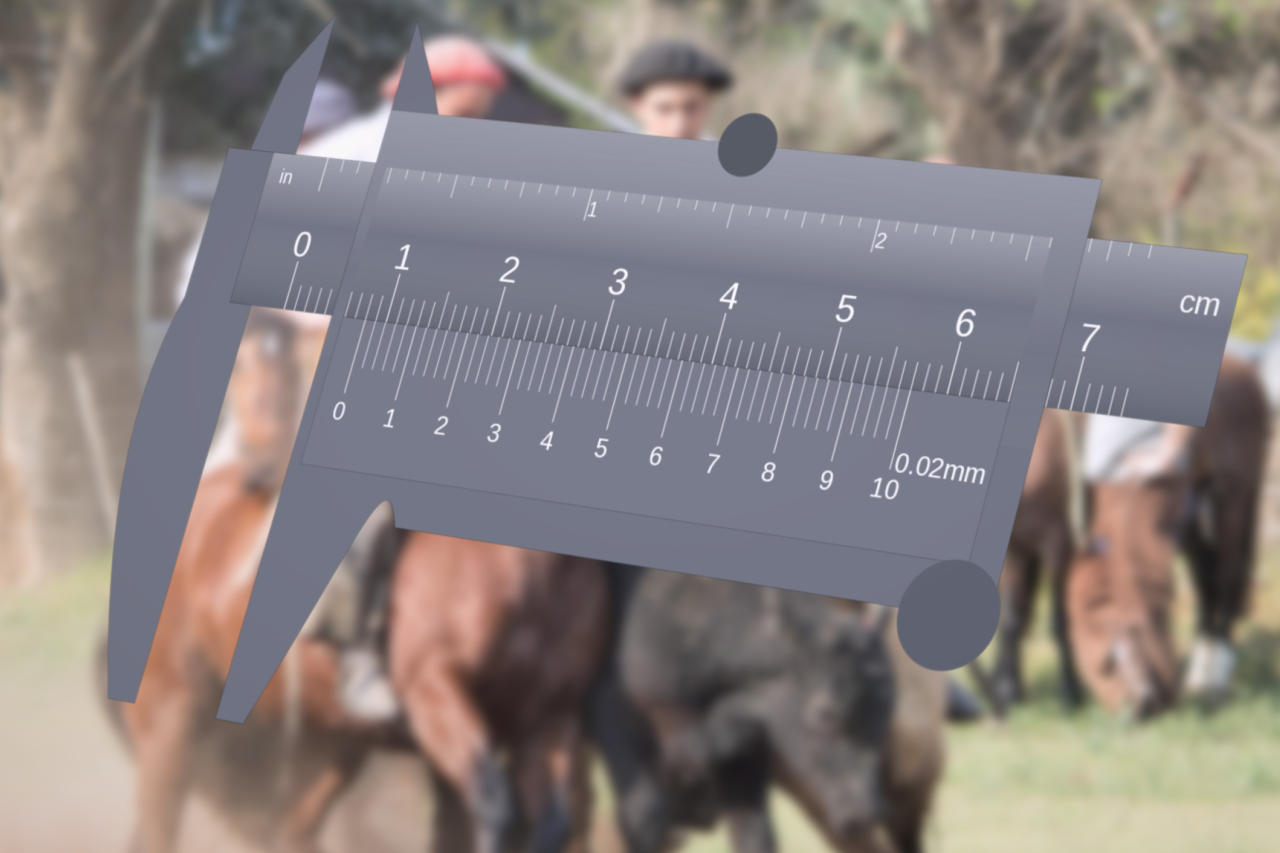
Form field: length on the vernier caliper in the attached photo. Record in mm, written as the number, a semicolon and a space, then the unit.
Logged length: 8.0; mm
